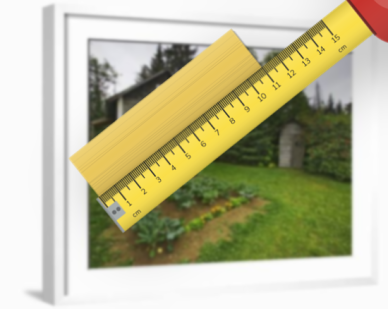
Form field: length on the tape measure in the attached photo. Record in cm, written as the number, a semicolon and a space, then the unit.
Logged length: 11; cm
